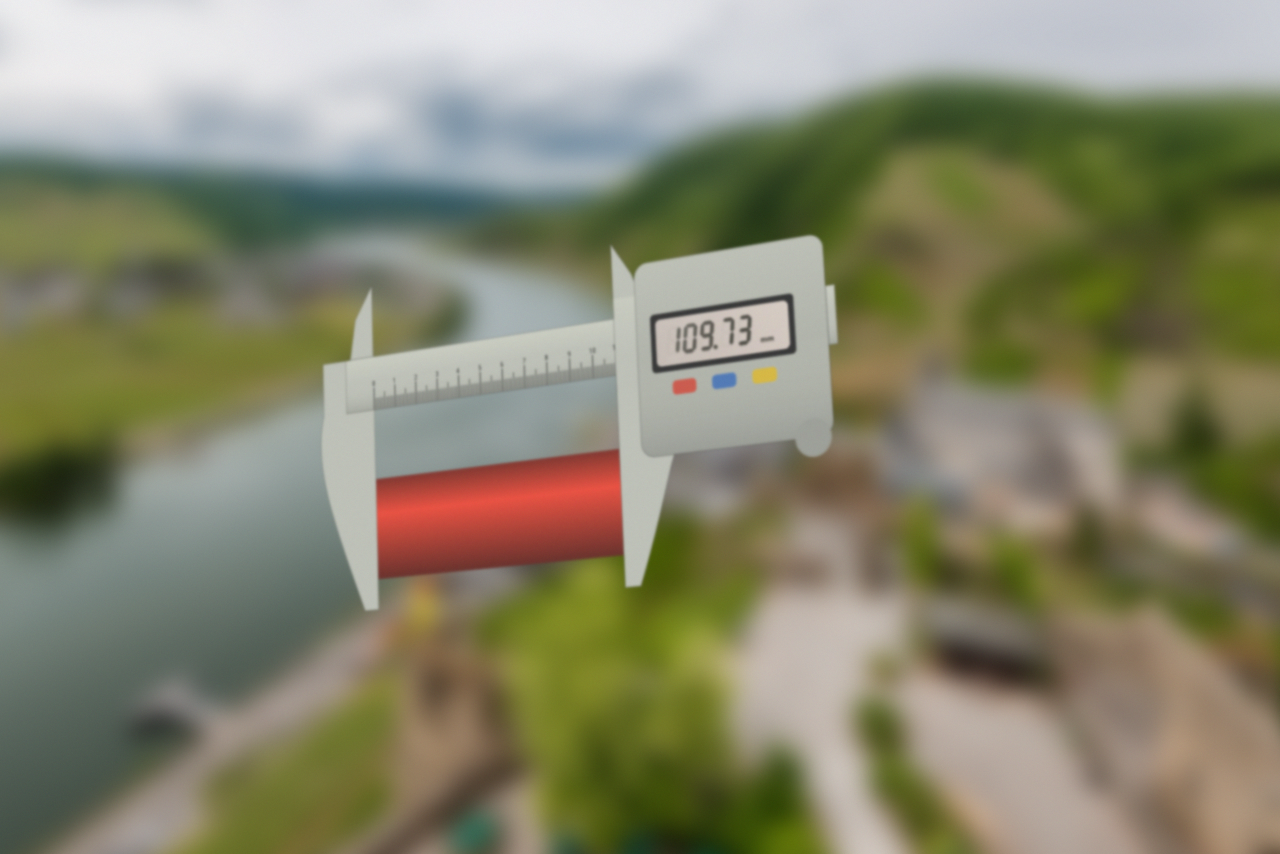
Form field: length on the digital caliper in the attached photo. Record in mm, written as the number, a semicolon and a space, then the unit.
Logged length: 109.73; mm
